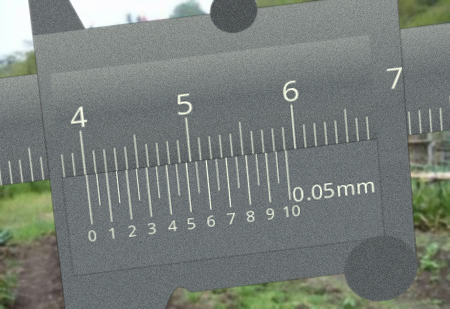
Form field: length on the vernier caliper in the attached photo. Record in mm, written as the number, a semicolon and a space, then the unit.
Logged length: 40.1; mm
